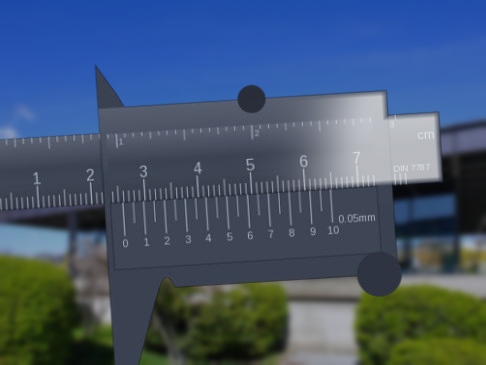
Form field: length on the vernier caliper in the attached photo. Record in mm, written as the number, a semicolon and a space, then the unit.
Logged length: 25.8; mm
